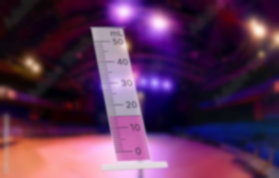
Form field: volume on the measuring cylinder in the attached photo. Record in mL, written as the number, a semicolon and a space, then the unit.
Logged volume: 15; mL
